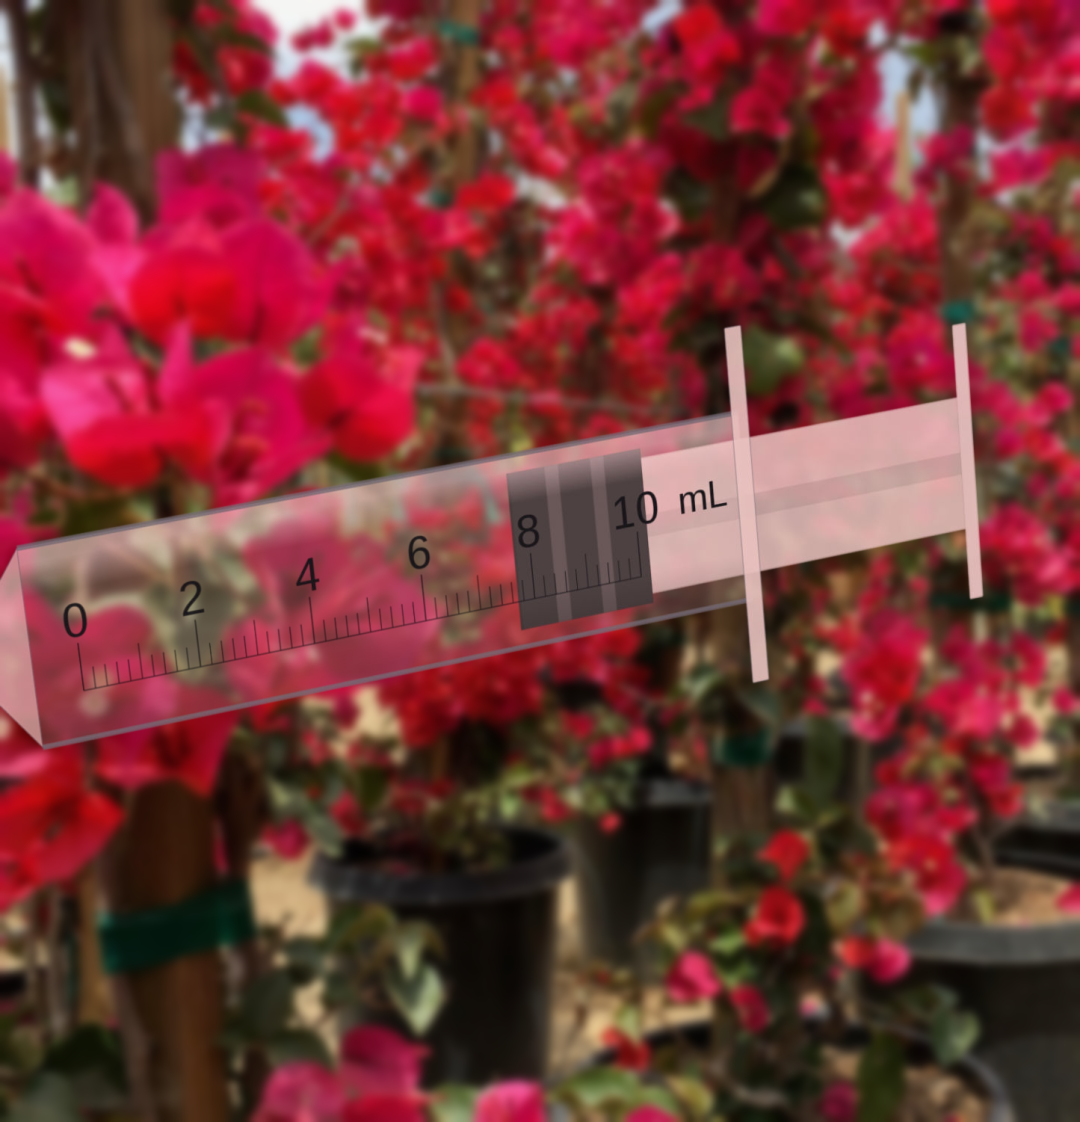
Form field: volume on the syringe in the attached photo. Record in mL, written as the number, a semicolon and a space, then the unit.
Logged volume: 7.7; mL
